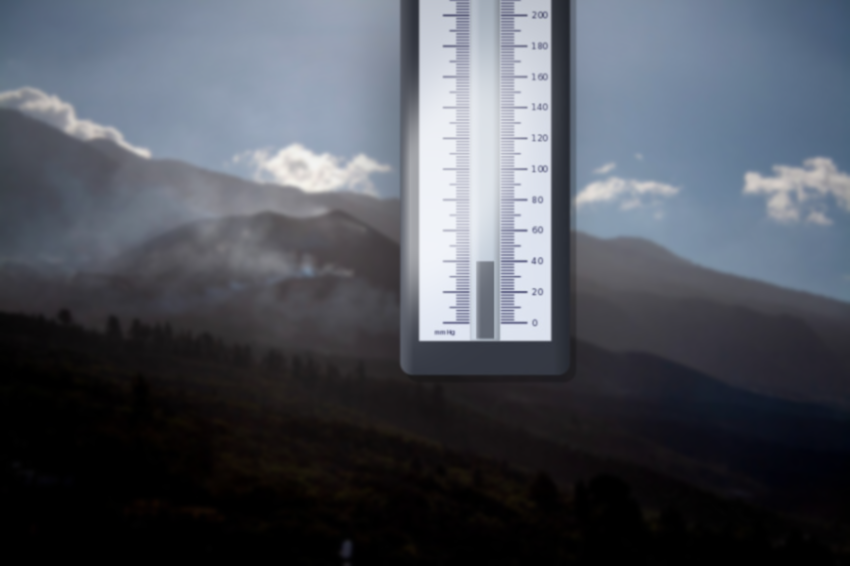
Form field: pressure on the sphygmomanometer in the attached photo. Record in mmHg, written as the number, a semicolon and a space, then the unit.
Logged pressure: 40; mmHg
